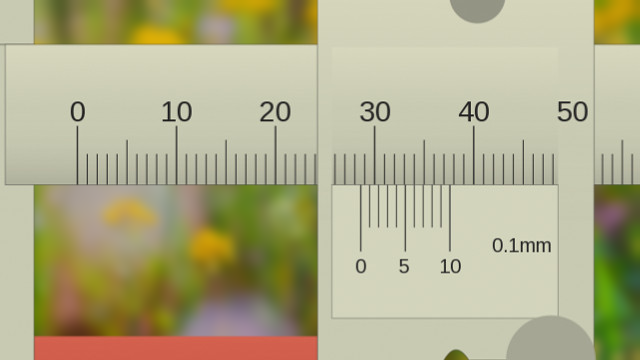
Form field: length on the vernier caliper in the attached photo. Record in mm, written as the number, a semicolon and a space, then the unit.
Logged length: 28.6; mm
